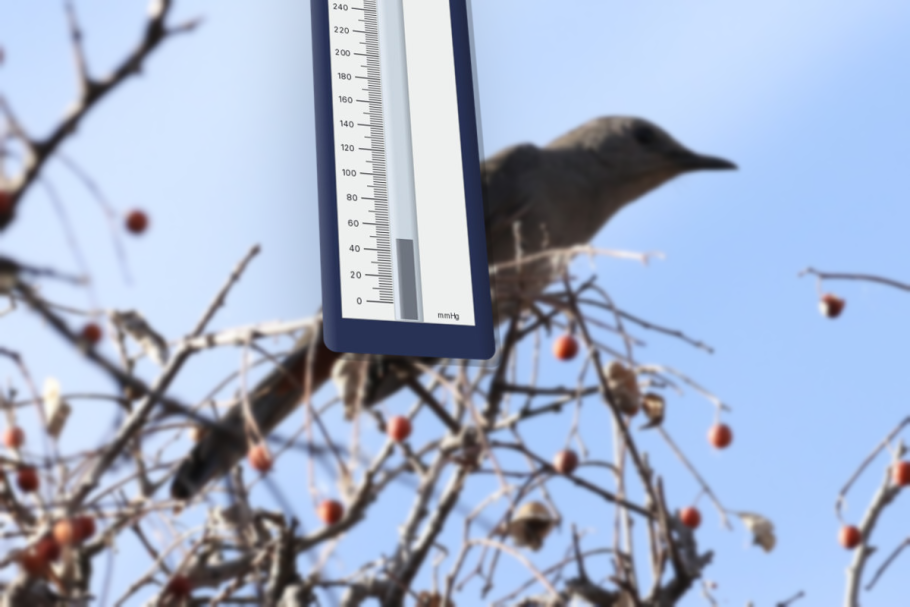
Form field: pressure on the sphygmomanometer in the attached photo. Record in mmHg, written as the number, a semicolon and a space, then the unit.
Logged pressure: 50; mmHg
